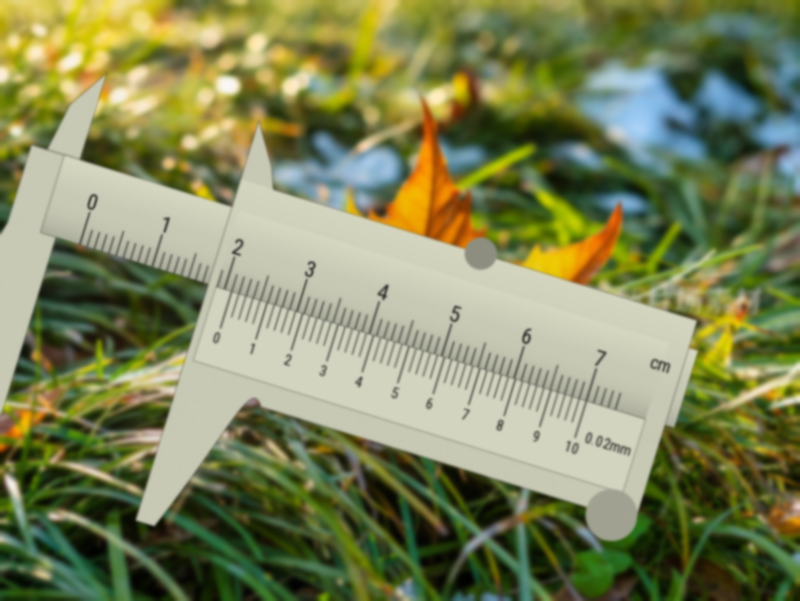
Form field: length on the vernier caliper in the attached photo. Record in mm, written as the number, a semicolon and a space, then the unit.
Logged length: 21.0; mm
